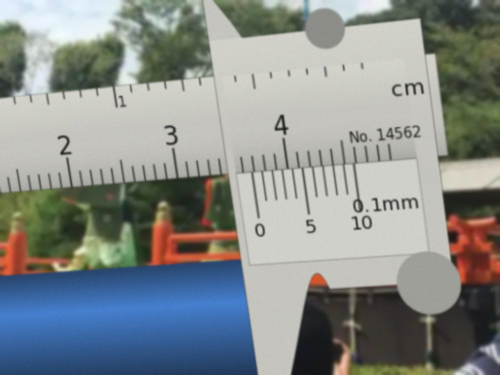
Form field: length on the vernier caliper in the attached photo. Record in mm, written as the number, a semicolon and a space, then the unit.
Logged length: 36.8; mm
